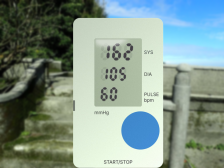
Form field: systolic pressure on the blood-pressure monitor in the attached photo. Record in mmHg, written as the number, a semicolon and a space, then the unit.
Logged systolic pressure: 162; mmHg
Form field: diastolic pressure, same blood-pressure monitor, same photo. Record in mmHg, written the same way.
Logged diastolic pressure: 105; mmHg
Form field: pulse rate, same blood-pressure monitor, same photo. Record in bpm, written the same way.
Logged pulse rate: 60; bpm
